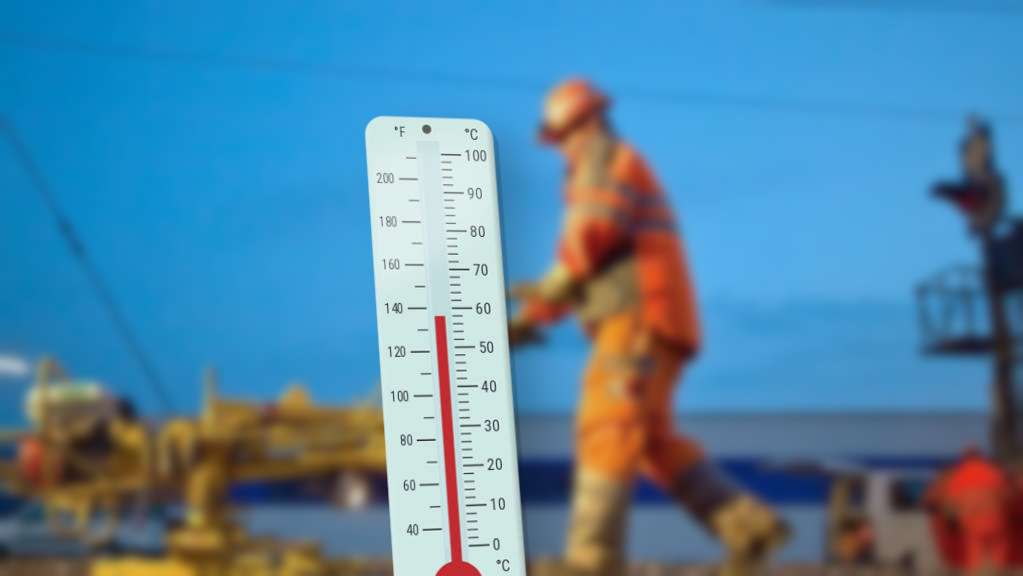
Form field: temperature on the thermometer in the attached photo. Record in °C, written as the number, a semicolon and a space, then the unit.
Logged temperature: 58; °C
